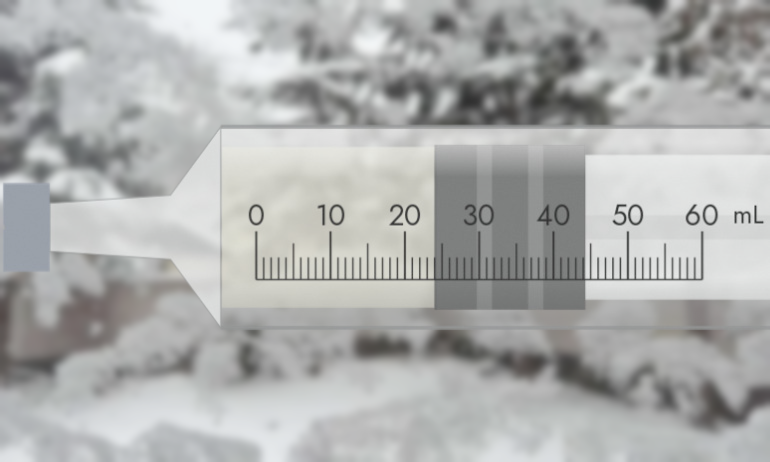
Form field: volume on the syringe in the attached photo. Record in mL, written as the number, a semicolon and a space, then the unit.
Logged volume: 24; mL
